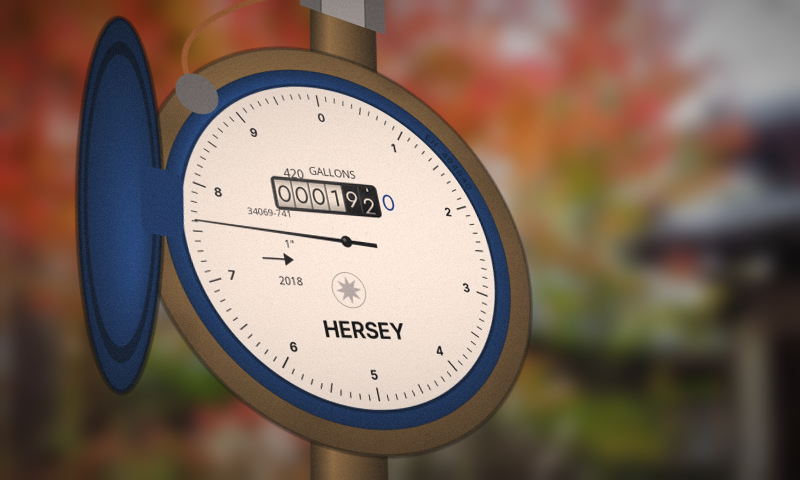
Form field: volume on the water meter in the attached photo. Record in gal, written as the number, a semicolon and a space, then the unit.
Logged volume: 1917.6; gal
